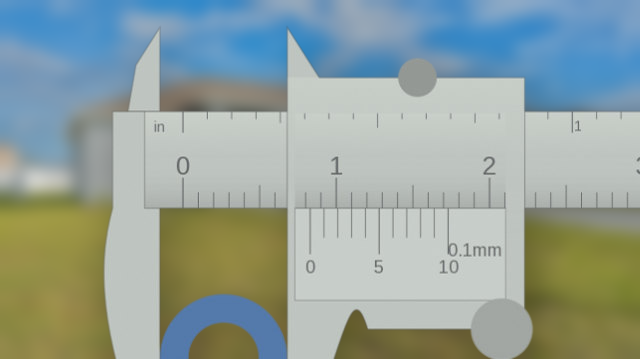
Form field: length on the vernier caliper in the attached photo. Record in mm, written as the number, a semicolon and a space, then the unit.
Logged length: 8.3; mm
